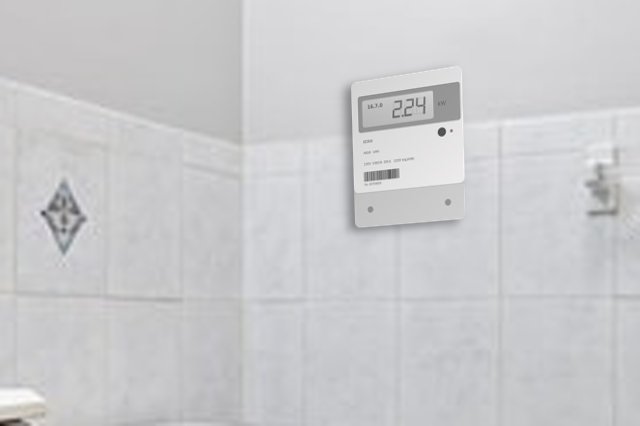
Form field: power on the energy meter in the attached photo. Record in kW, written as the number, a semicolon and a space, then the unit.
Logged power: 2.24; kW
